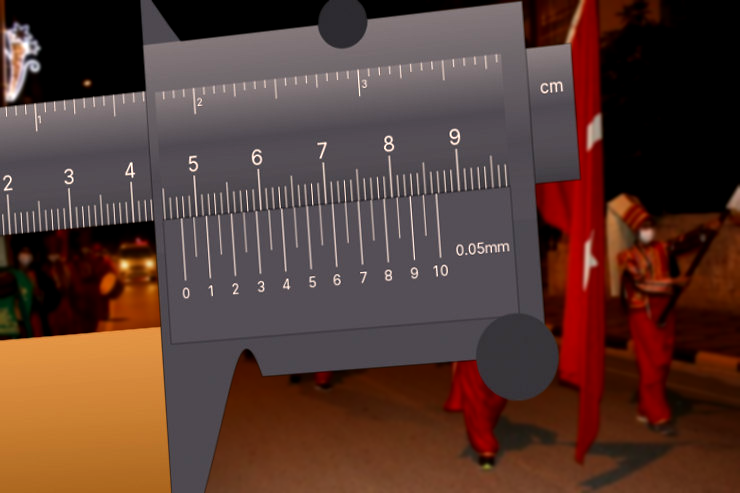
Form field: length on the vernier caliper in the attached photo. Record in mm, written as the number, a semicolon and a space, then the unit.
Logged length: 47.6; mm
